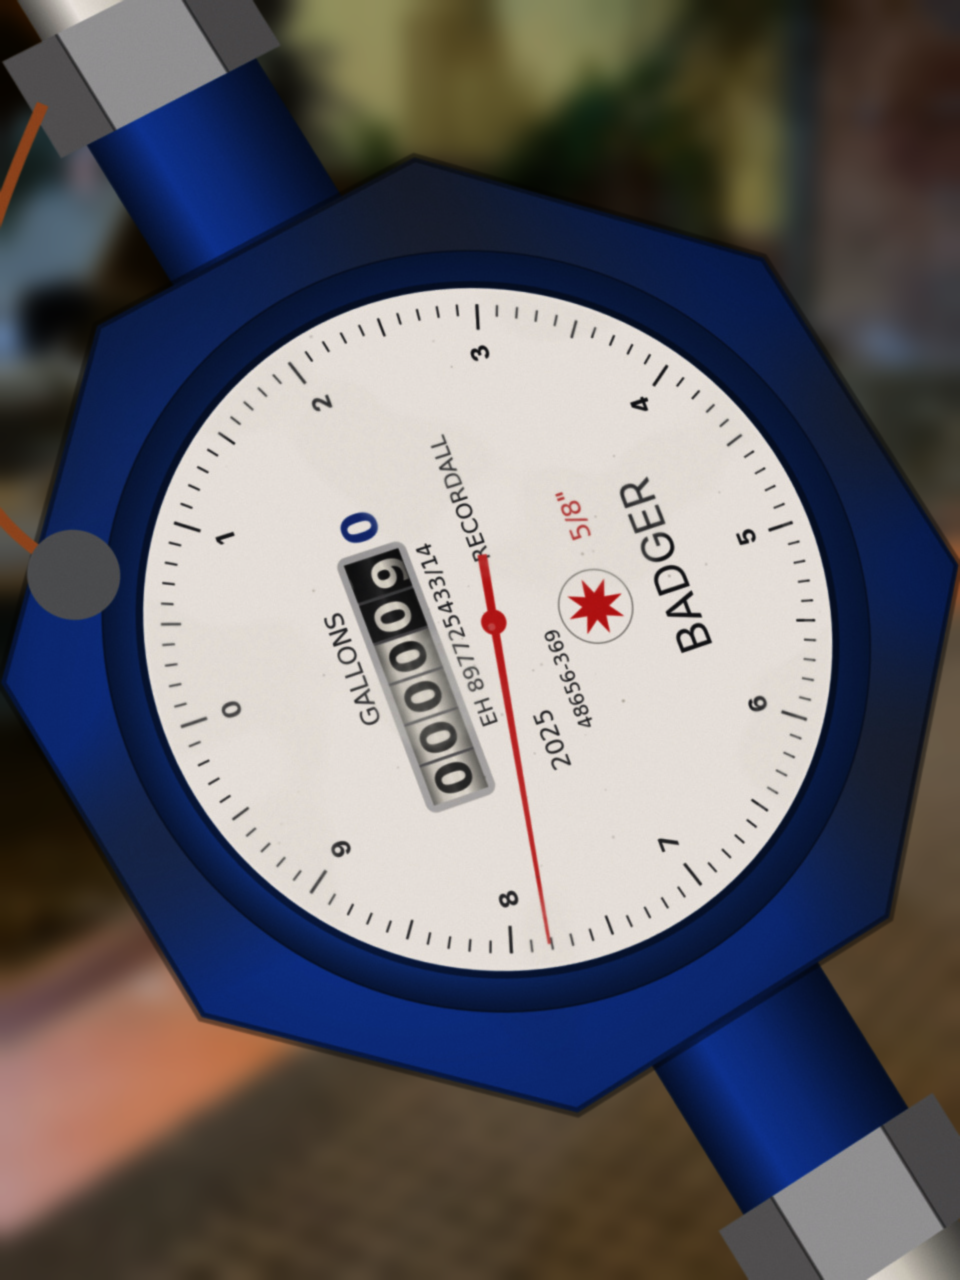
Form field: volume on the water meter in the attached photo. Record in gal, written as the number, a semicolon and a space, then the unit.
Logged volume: 87.8; gal
